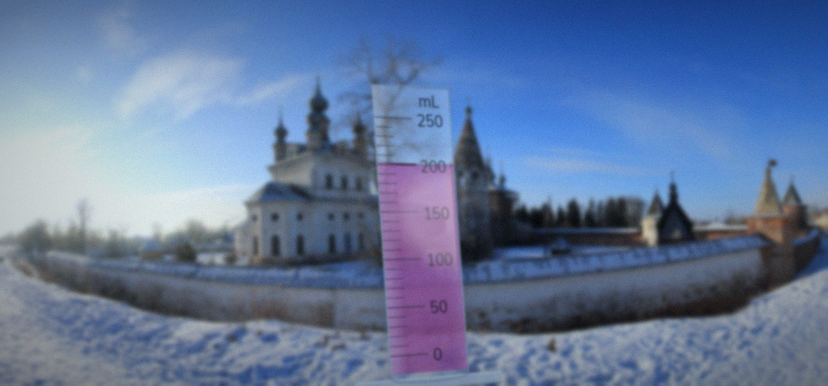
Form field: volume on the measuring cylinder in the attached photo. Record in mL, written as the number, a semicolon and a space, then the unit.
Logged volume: 200; mL
